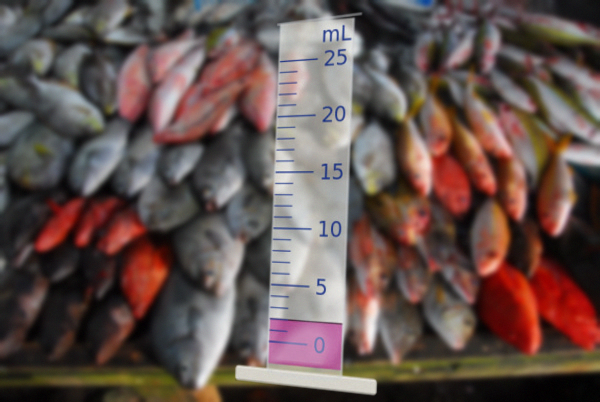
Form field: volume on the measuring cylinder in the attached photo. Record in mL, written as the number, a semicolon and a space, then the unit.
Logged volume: 2; mL
